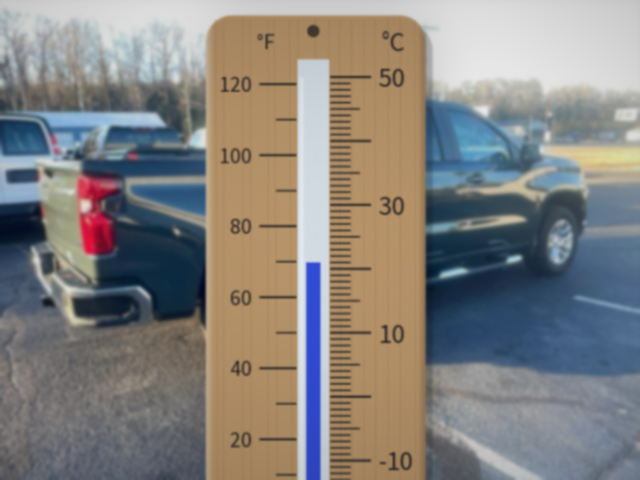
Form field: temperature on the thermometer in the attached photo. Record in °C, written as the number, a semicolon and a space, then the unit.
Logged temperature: 21; °C
